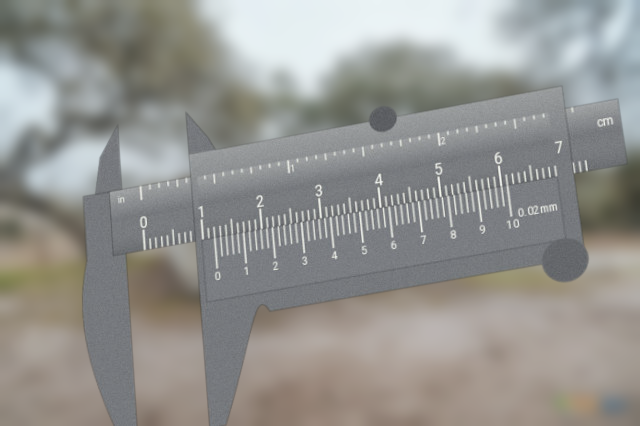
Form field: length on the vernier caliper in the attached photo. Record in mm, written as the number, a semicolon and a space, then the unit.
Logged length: 12.0; mm
